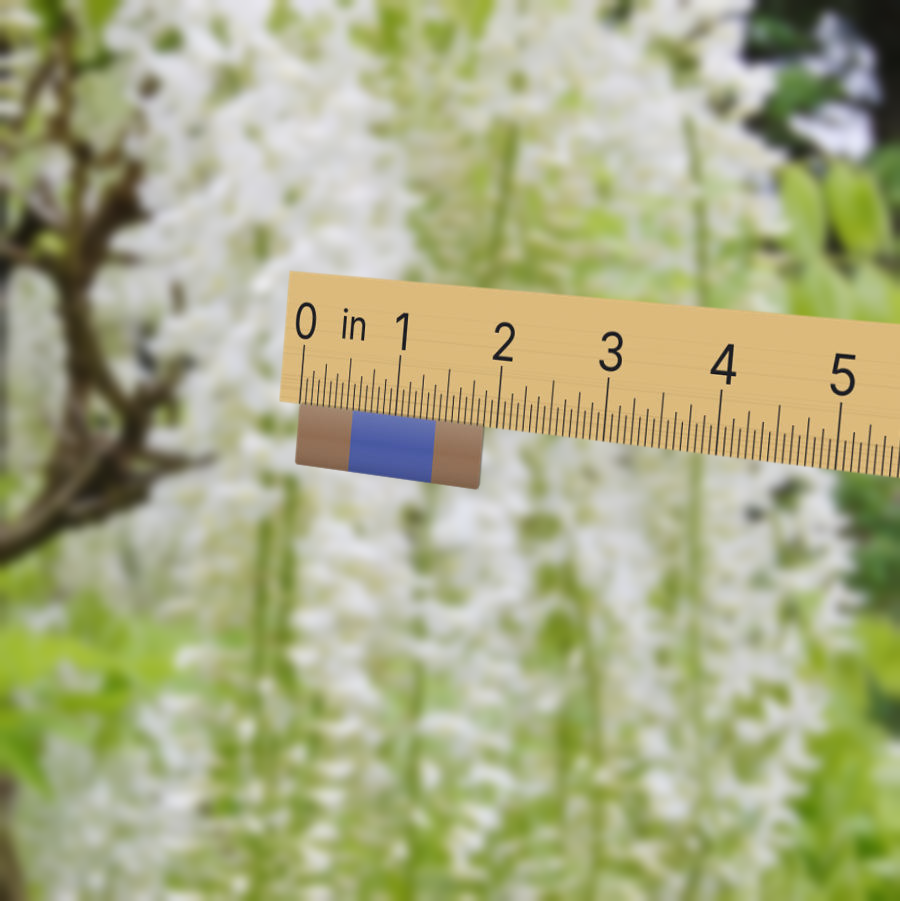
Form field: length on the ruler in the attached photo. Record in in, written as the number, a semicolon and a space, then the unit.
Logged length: 1.875; in
